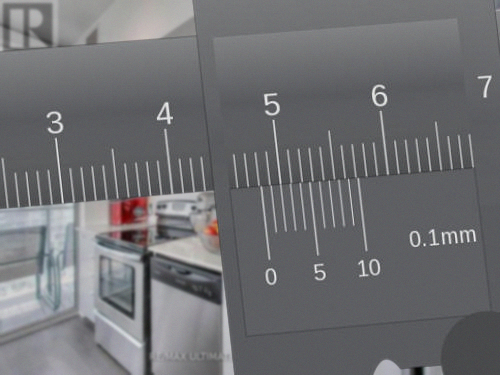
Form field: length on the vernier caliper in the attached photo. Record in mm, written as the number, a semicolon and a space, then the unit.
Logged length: 48.2; mm
